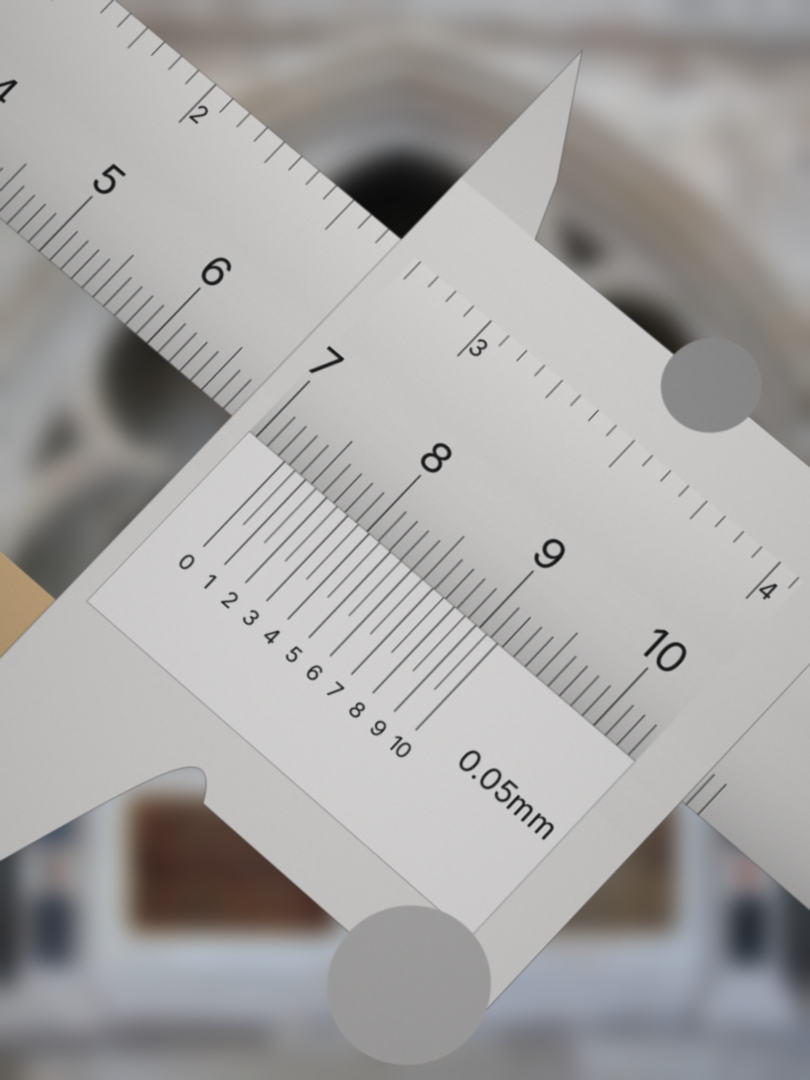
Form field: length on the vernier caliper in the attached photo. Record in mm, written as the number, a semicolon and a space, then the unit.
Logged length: 72.6; mm
